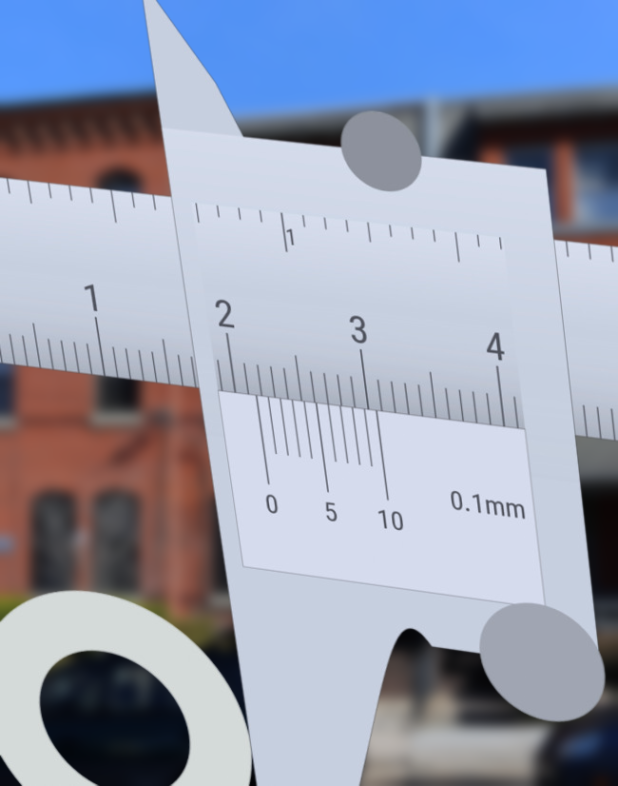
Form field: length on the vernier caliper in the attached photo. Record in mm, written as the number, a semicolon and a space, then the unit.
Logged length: 21.6; mm
